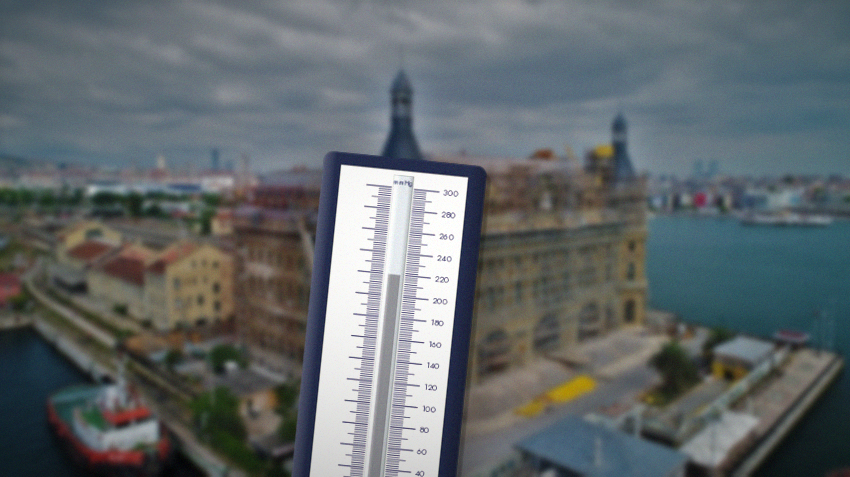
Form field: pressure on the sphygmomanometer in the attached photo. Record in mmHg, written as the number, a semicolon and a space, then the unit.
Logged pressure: 220; mmHg
